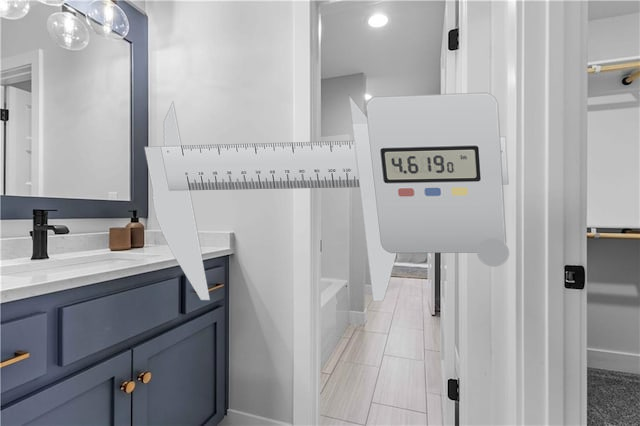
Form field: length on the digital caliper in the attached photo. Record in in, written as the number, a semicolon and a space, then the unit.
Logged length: 4.6190; in
